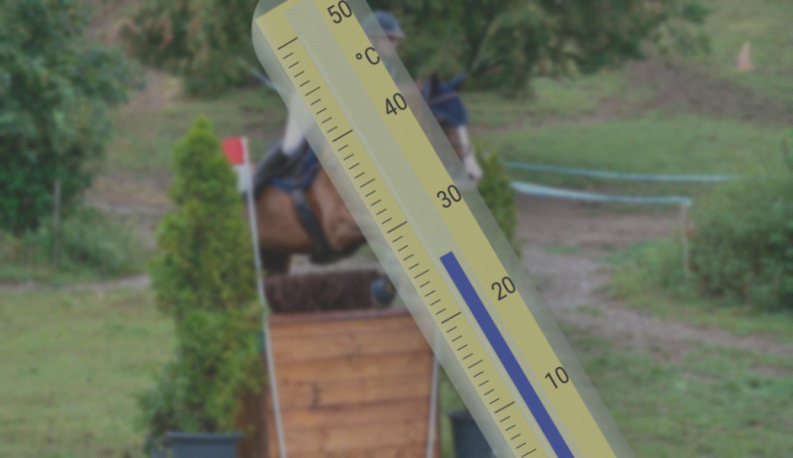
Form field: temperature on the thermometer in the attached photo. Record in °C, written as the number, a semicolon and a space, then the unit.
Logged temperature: 25.5; °C
